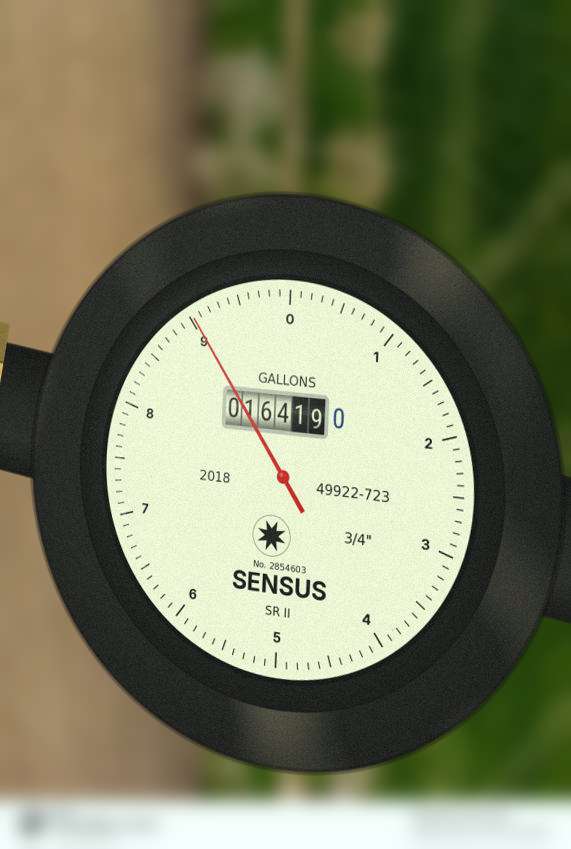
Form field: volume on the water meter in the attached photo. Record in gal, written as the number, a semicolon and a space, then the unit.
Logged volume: 164189.0; gal
